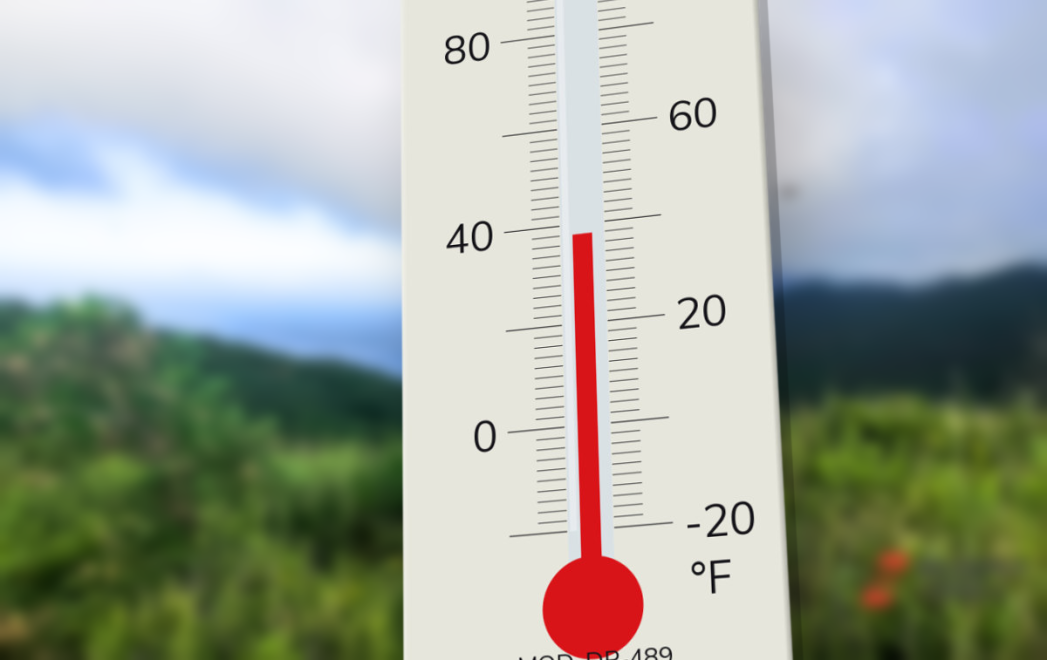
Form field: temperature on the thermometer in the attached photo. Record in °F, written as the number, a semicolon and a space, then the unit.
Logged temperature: 38; °F
